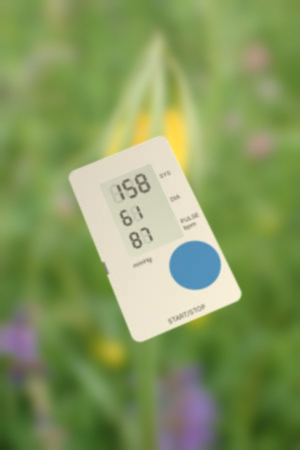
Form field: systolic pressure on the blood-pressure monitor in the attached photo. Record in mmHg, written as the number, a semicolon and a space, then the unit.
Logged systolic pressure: 158; mmHg
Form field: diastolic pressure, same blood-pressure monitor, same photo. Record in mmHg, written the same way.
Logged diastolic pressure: 61; mmHg
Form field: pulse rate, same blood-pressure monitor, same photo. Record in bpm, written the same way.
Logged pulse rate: 87; bpm
